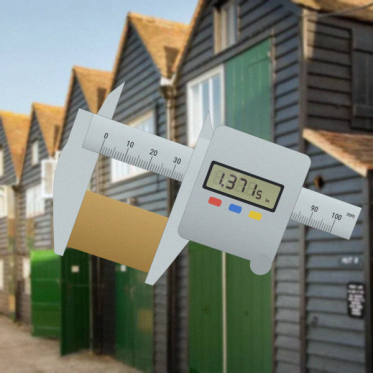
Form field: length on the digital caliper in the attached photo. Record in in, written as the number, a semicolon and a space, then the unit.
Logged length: 1.3715; in
